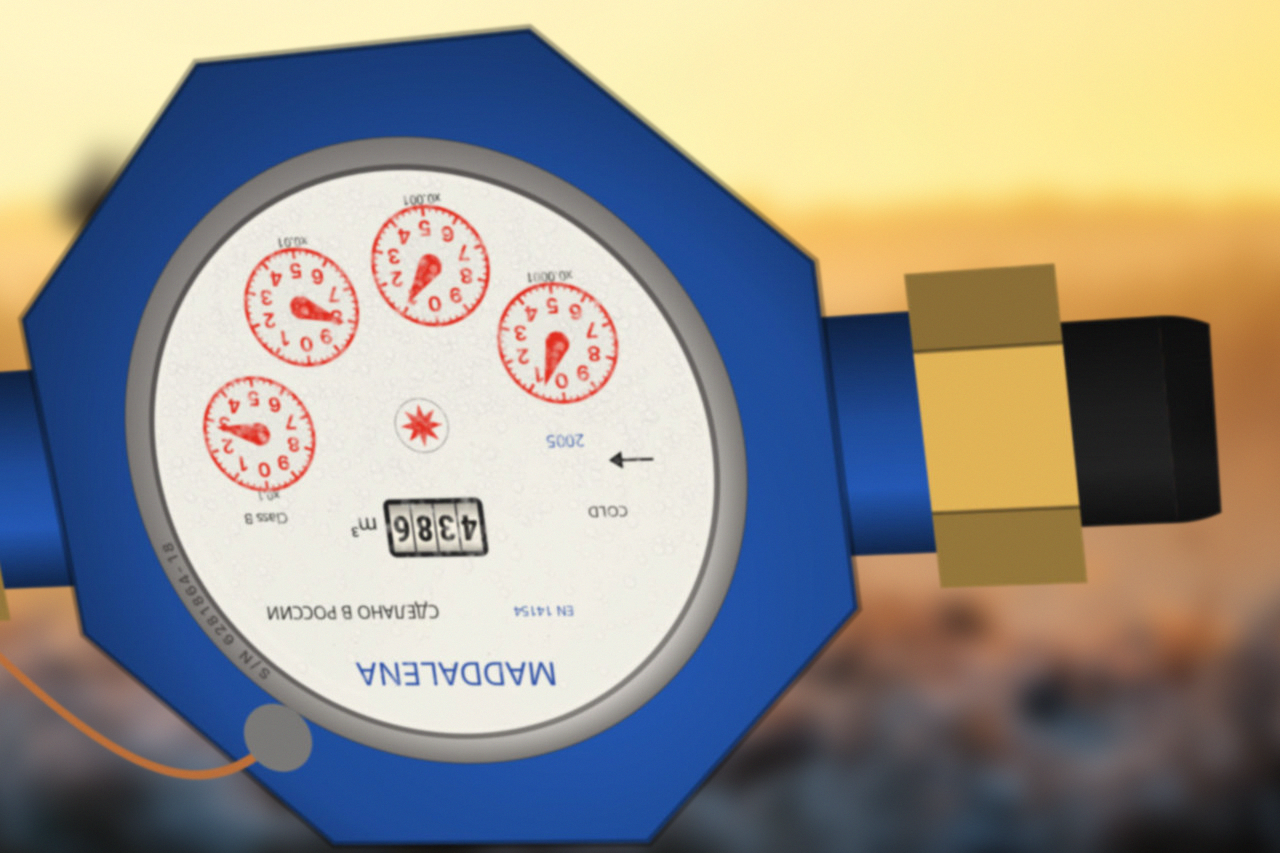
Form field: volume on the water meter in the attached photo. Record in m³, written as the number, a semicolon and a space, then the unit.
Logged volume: 4386.2810; m³
